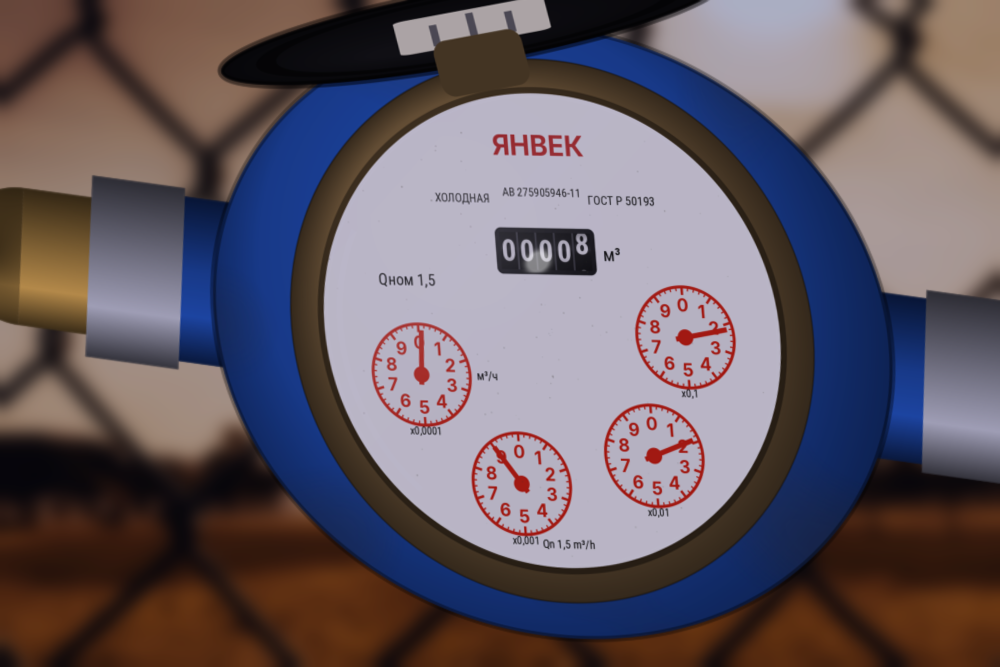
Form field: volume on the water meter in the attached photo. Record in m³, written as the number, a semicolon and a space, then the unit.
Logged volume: 8.2190; m³
